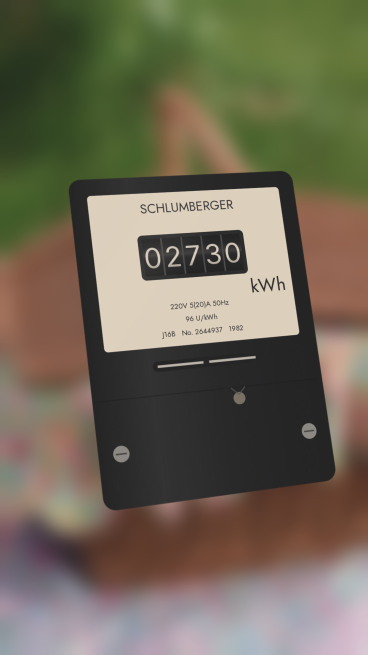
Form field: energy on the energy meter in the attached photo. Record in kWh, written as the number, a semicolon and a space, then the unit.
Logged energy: 2730; kWh
